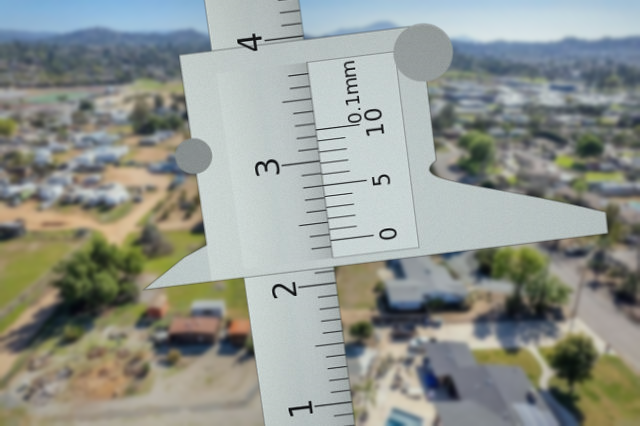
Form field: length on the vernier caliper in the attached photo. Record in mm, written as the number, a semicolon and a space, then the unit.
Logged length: 23.5; mm
